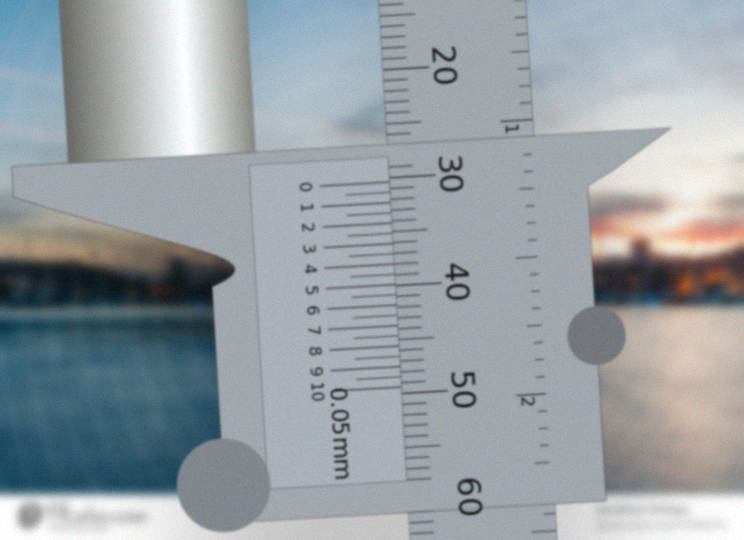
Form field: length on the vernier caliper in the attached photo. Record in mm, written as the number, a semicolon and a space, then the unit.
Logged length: 30.4; mm
